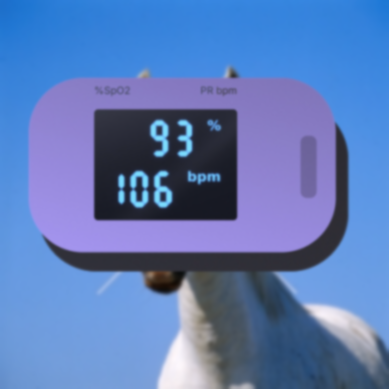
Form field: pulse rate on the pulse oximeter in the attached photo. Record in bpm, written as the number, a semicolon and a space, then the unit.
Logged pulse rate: 106; bpm
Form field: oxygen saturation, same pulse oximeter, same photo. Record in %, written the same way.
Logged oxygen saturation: 93; %
